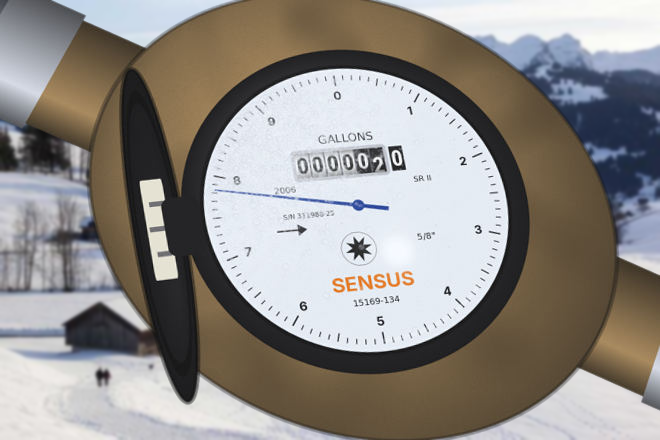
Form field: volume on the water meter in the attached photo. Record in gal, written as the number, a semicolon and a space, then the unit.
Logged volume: 17.8; gal
